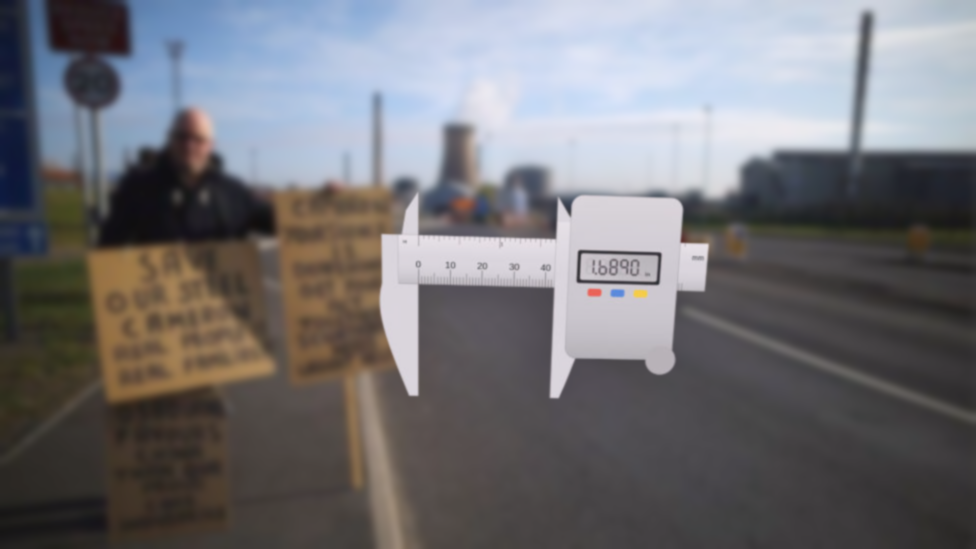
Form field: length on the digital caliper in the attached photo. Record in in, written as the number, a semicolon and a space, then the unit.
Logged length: 1.6890; in
